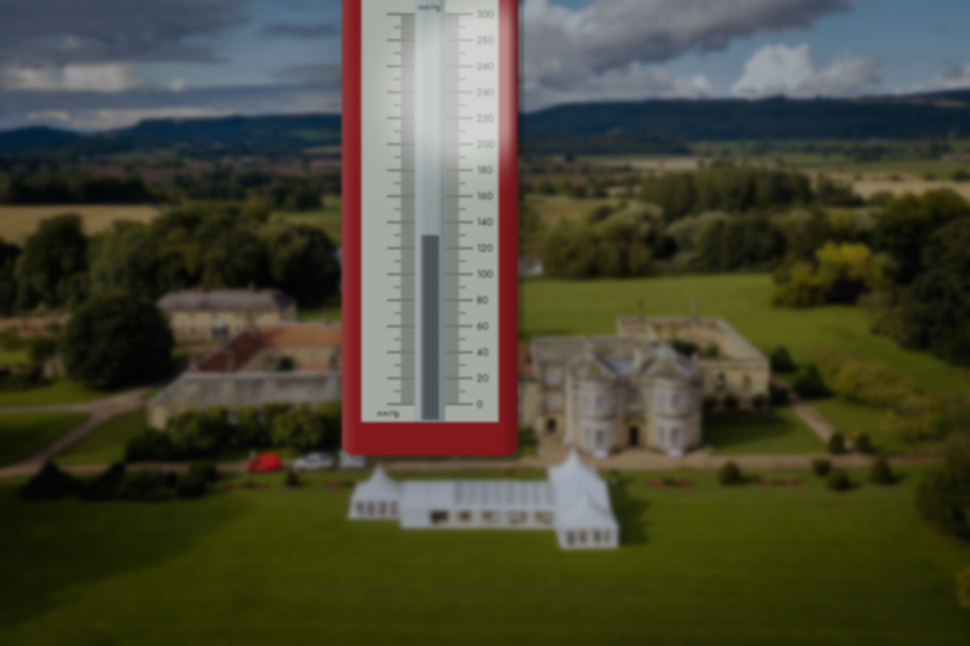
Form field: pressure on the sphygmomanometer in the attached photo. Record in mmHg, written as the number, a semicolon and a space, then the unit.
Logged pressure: 130; mmHg
